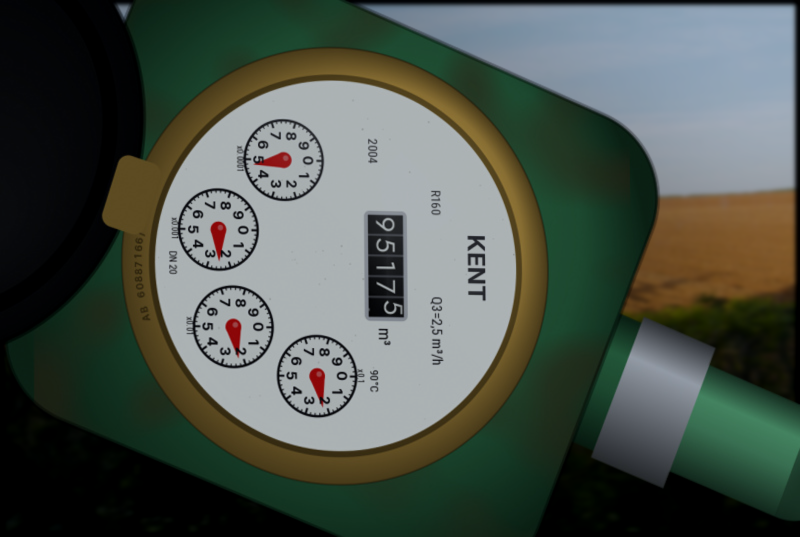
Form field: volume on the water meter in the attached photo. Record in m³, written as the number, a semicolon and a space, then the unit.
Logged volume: 95175.2224; m³
